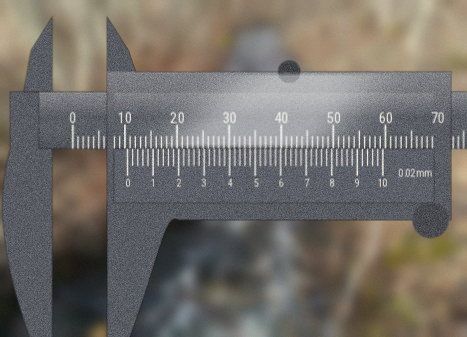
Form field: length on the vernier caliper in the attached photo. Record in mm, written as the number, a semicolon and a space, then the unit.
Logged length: 10.5; mm
